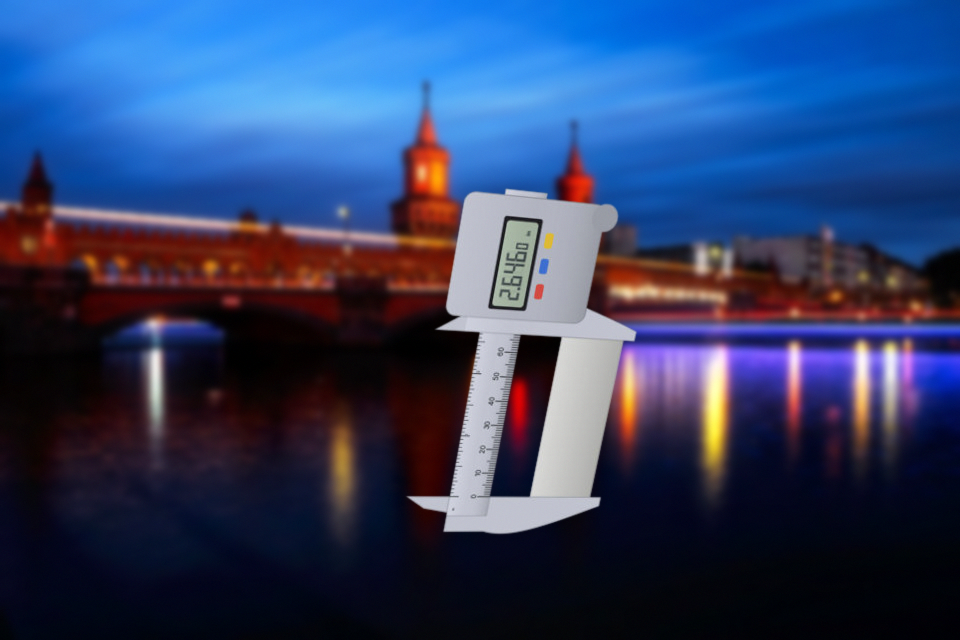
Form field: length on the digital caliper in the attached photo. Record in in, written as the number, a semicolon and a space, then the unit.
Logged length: 2.6460; in
